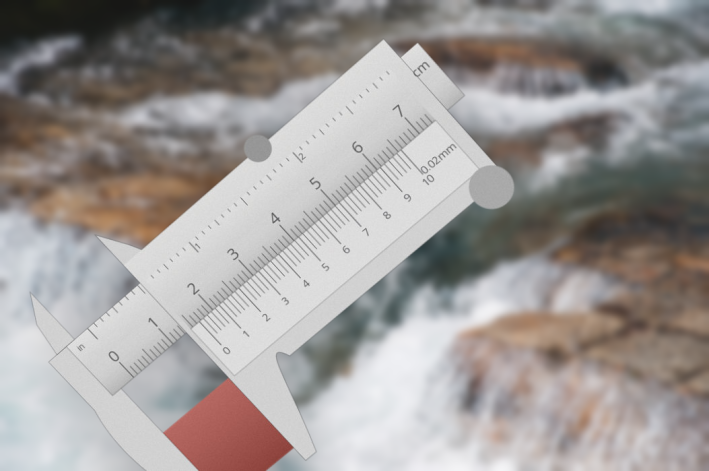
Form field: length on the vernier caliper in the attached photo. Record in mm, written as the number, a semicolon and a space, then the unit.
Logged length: 16.6; mm
